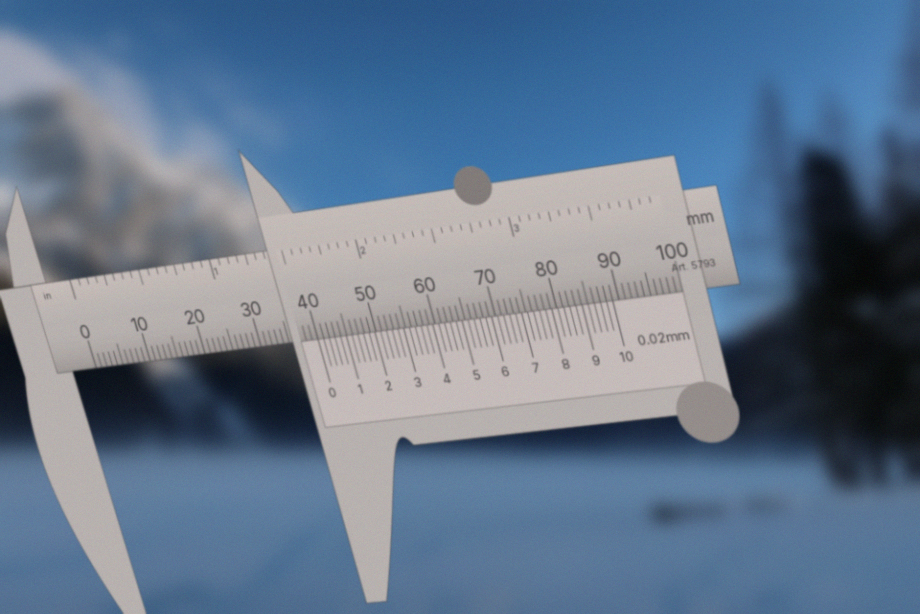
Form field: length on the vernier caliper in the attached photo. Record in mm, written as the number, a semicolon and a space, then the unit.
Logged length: 40.0; mm
